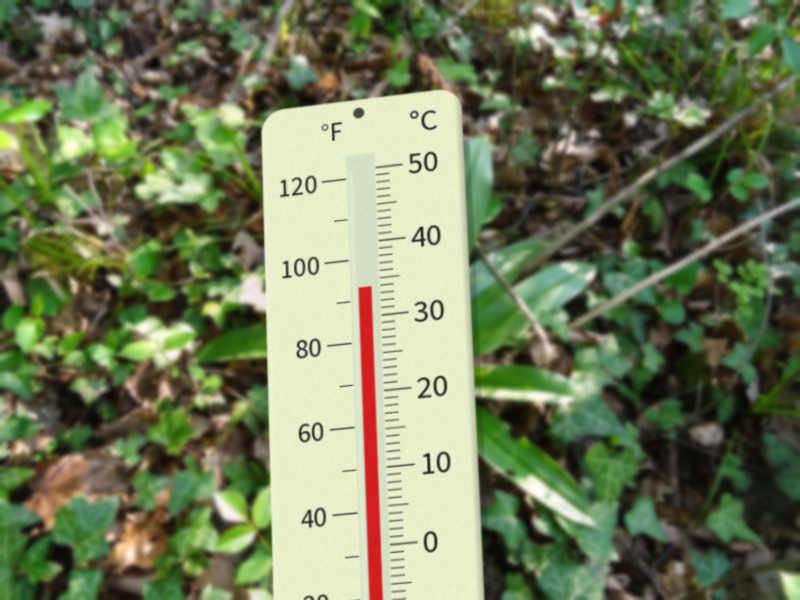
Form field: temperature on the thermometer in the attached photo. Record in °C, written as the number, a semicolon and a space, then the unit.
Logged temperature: 34; °C
